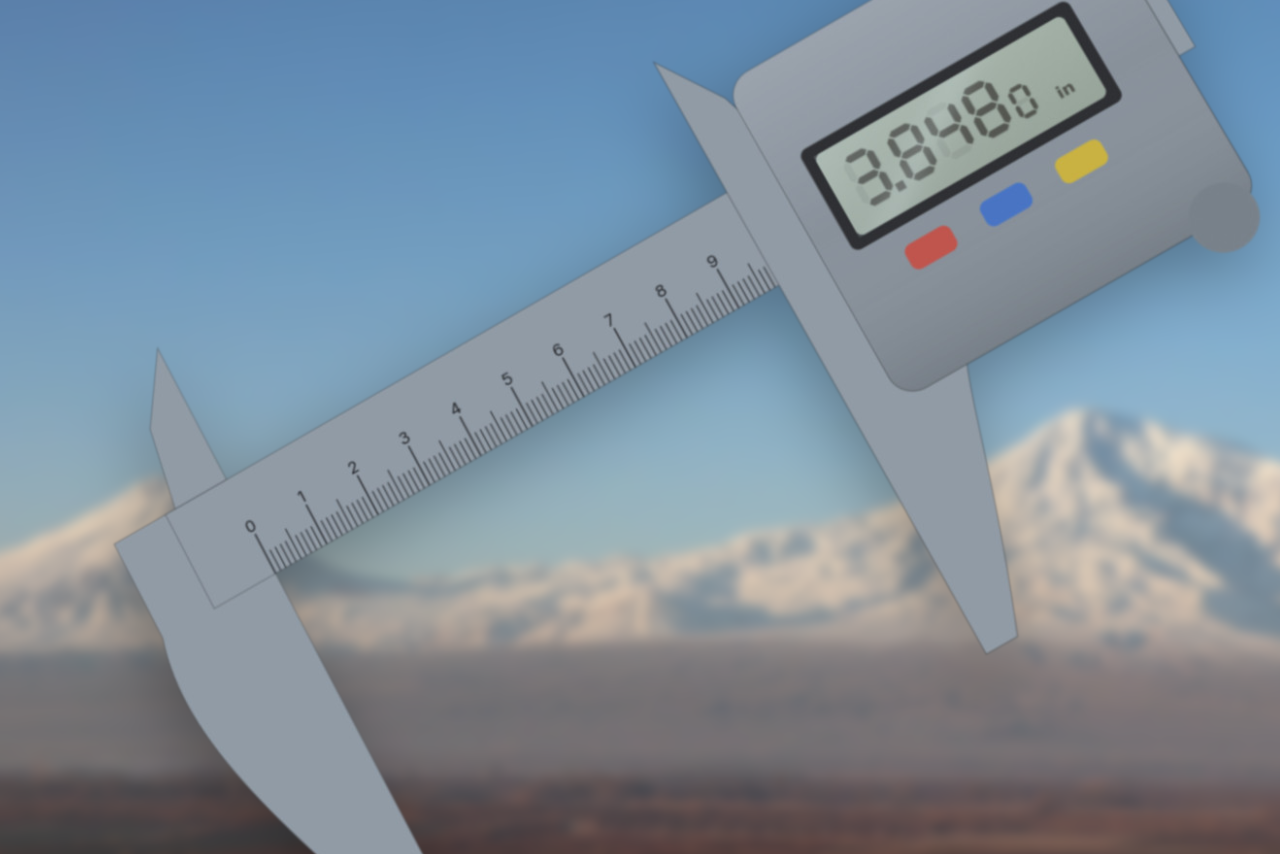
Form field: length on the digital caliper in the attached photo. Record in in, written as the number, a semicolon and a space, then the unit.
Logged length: 3.8480; in
